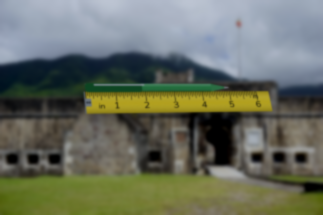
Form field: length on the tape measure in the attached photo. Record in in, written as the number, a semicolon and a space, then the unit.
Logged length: 5; in
